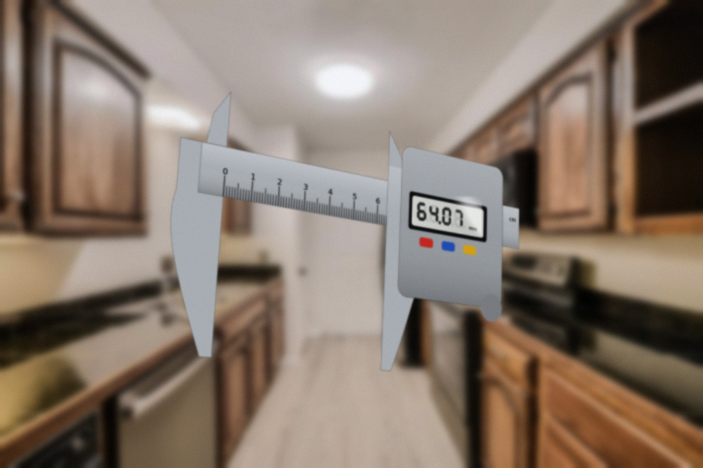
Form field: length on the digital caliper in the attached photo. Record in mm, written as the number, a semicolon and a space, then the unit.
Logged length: 64.07; mm
